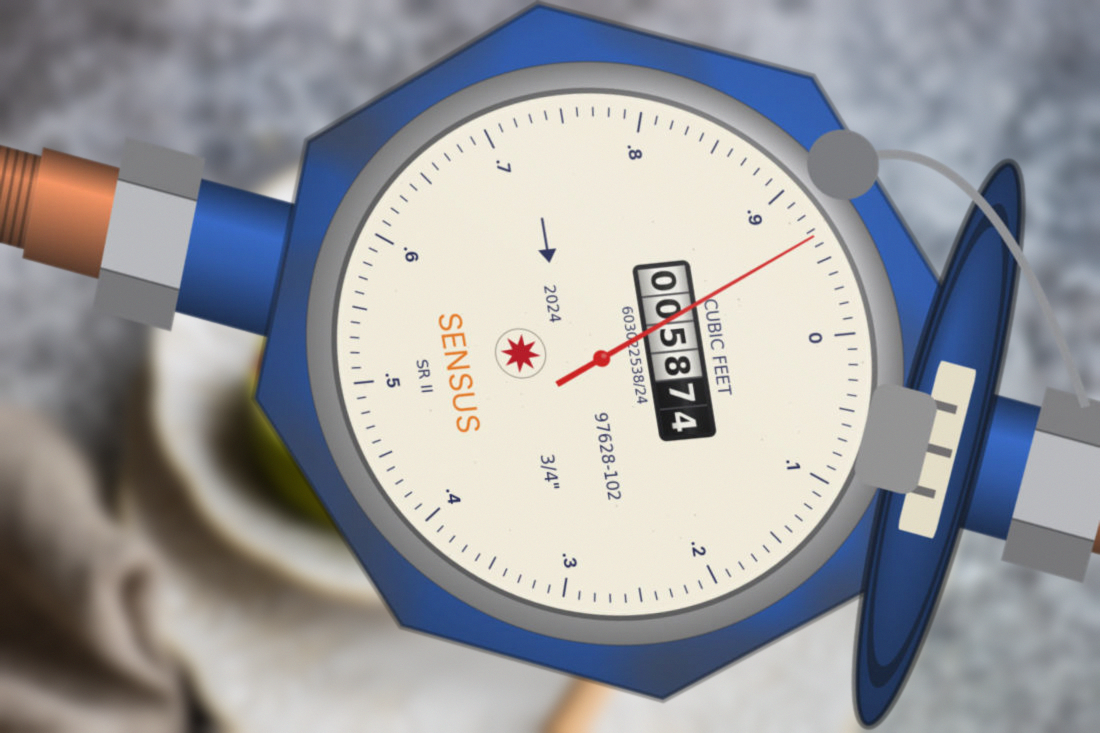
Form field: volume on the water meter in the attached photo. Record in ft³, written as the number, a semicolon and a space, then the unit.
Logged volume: 5873.93; ft³
